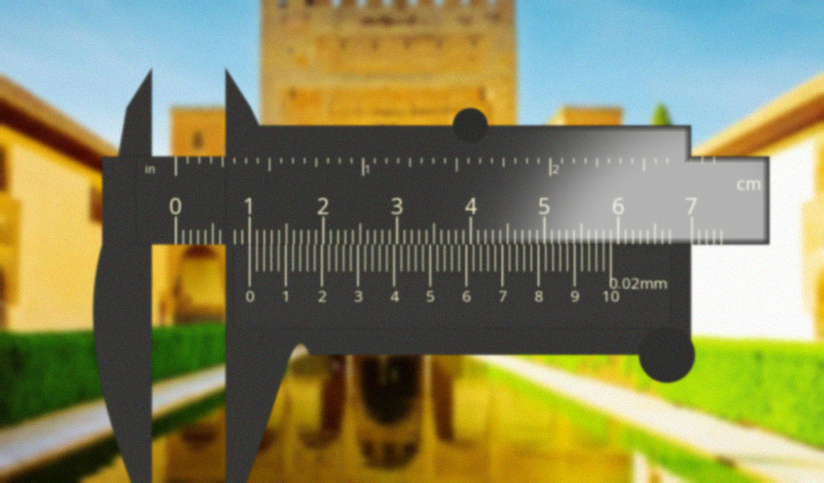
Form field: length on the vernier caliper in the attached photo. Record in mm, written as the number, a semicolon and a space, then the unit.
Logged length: 10.0; mm
